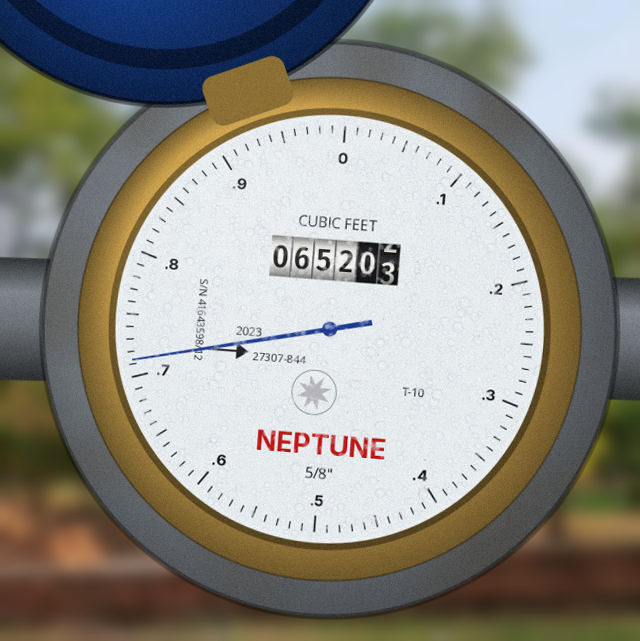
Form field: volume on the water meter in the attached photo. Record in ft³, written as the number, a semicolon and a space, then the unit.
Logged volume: 65202.71; ft³
